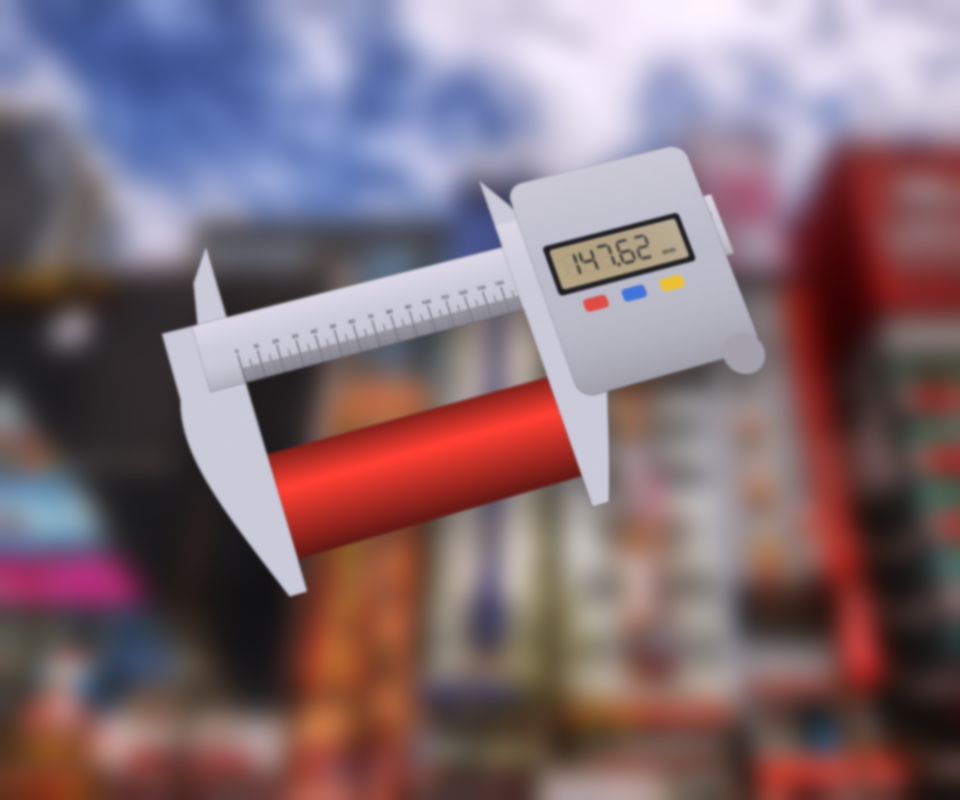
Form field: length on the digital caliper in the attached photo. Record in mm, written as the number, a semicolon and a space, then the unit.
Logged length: 147.62; mm
